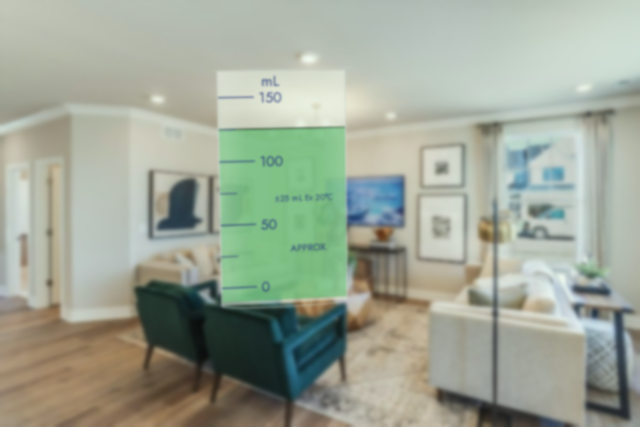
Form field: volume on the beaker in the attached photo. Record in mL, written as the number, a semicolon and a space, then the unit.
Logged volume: 125; mL
